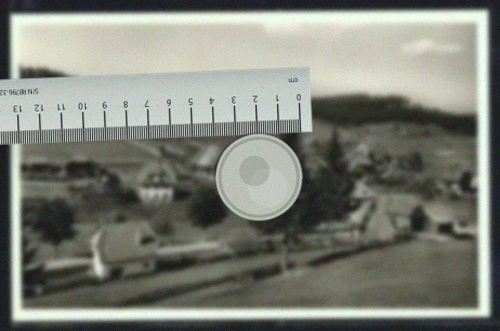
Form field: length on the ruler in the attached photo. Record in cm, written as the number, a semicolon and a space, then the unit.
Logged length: 4; cm
